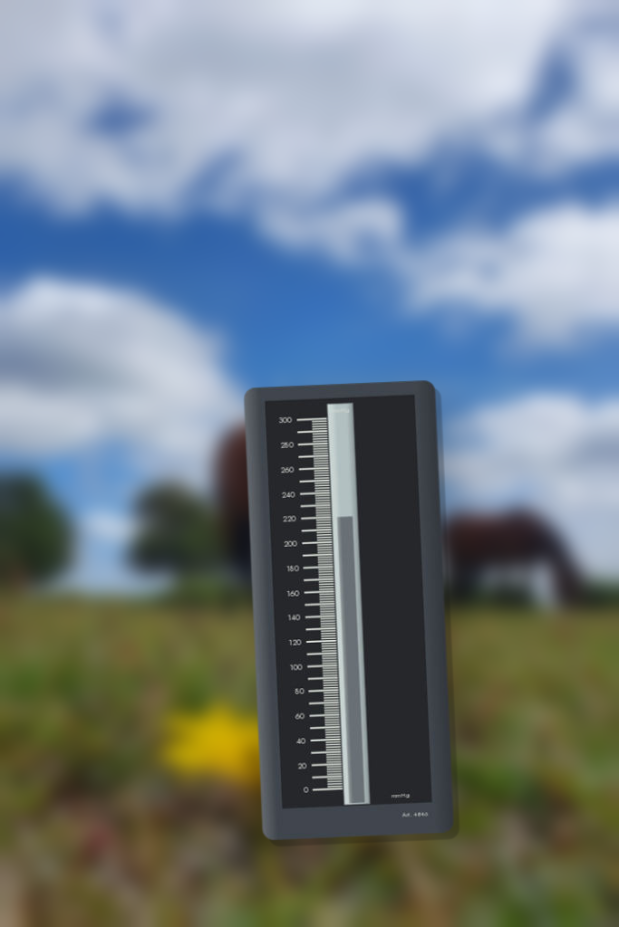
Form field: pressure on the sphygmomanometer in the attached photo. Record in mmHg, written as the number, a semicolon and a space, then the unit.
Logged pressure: 220; mmHg
